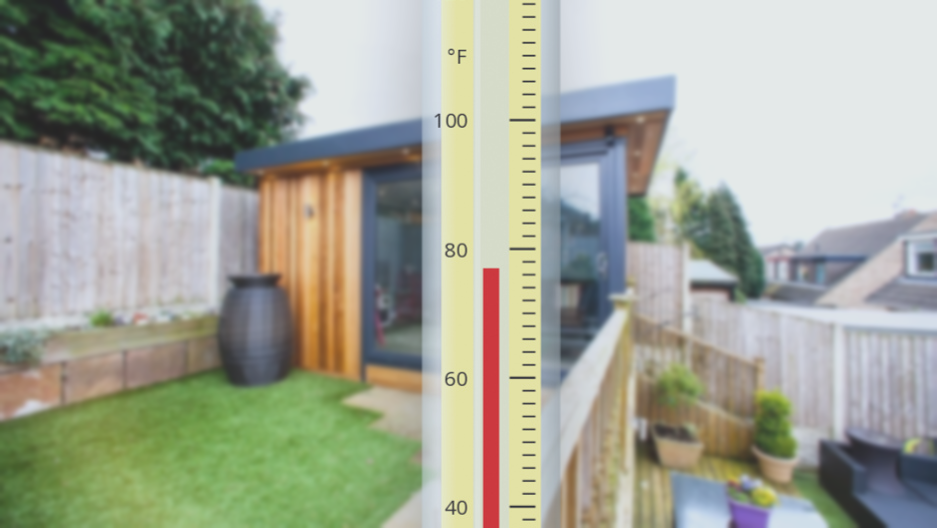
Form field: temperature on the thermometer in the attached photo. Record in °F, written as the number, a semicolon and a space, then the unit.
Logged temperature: 77; °F
